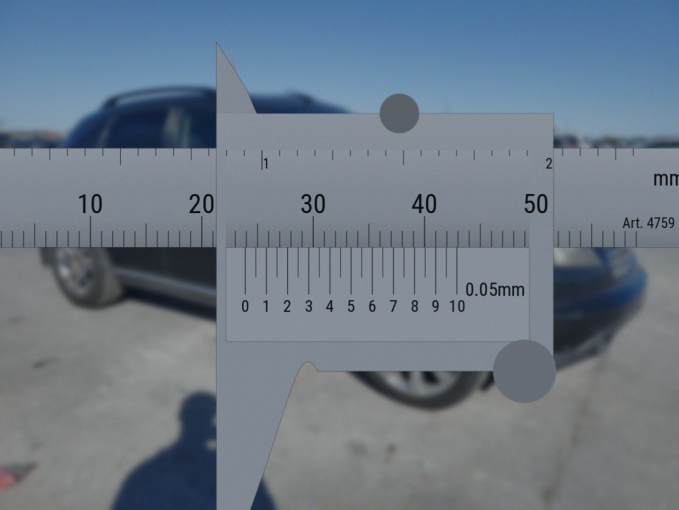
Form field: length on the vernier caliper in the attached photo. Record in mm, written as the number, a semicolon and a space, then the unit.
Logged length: 23.9; mm
